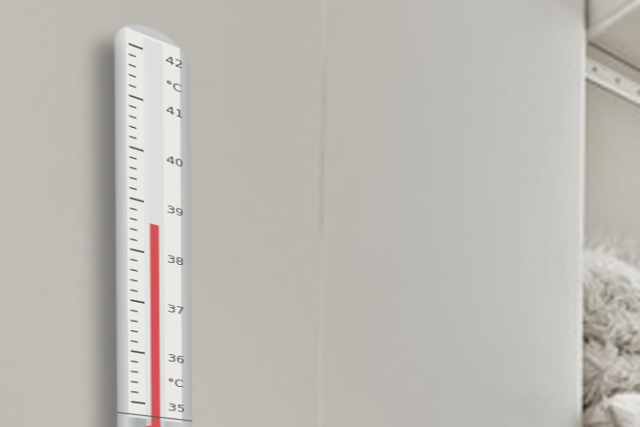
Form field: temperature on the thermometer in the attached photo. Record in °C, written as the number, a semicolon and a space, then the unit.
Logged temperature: 38.6; °C
